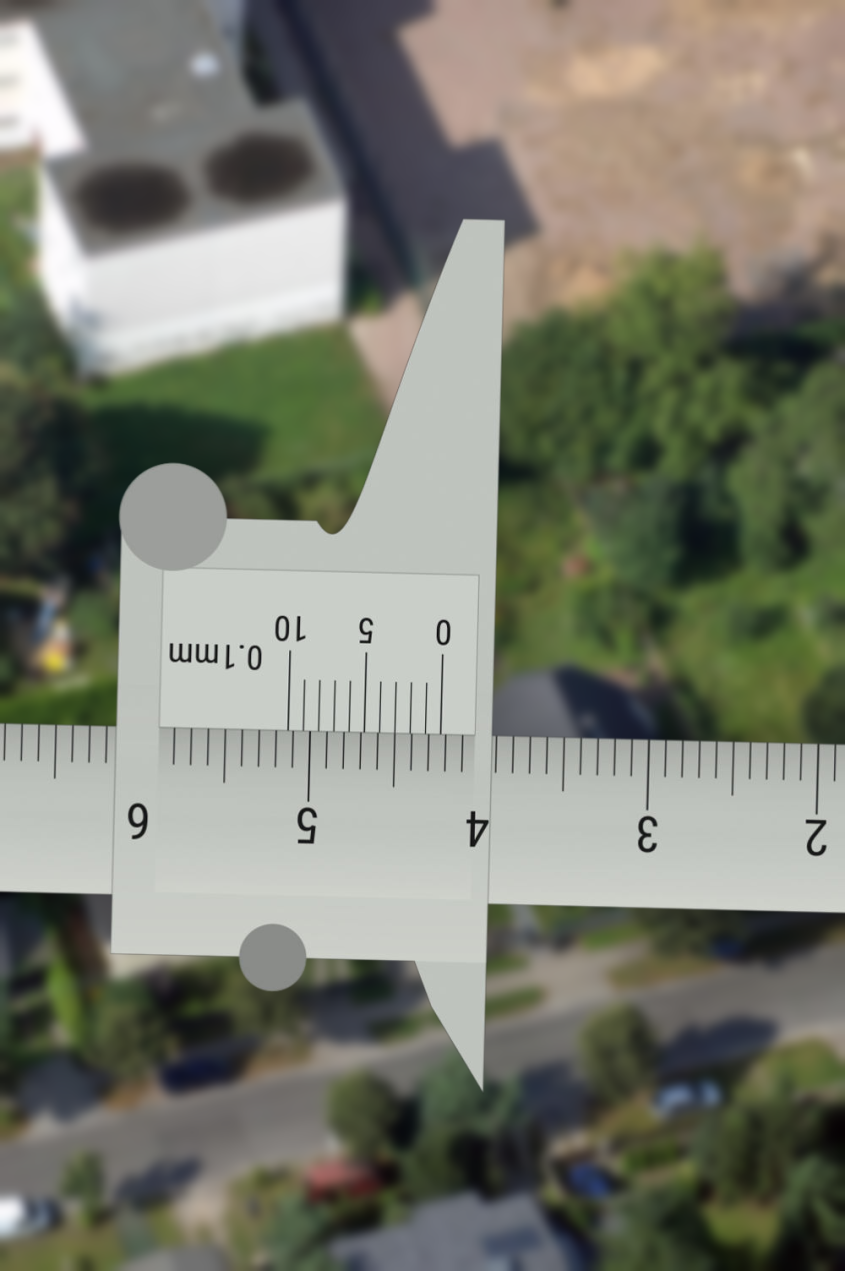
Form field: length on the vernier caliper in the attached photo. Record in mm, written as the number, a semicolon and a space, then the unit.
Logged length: 42.3; mm
